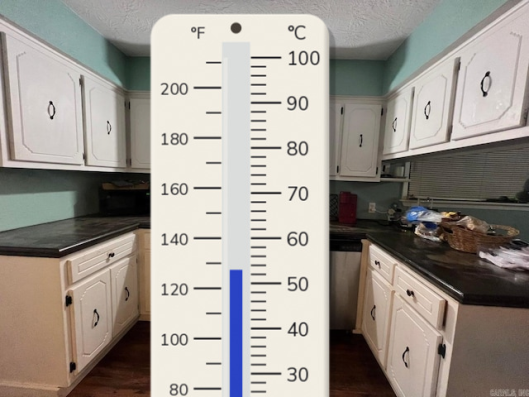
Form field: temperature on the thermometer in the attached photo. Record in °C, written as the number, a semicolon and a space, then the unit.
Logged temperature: 53; °C
